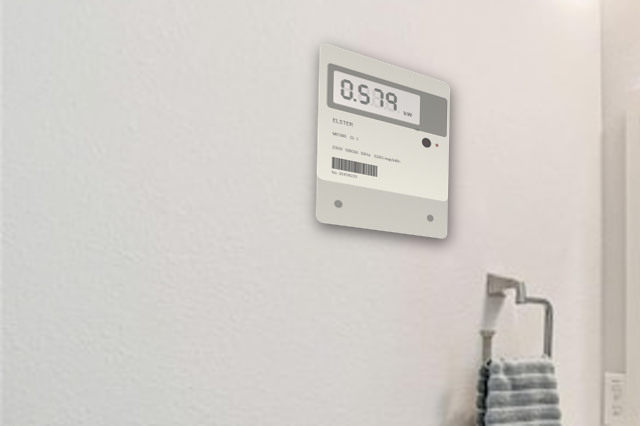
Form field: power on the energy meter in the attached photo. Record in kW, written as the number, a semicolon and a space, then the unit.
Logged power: 0.579; kW
